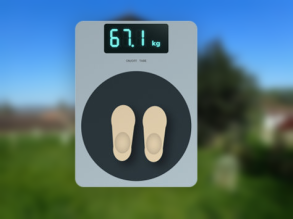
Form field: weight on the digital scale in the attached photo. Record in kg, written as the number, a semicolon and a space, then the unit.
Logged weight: 67.1; kg
